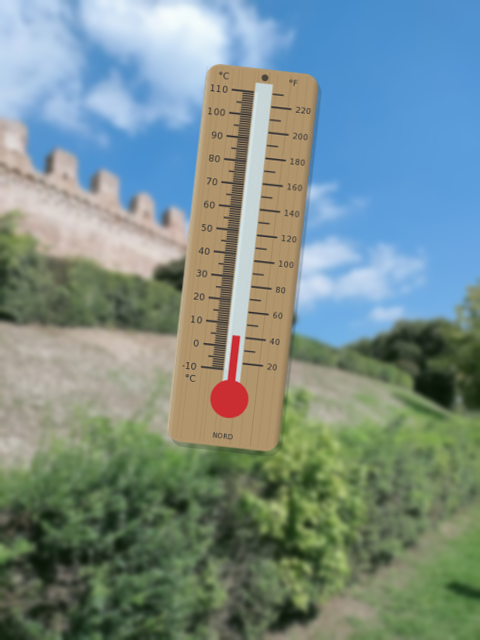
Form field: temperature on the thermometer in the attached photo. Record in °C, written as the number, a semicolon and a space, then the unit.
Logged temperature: 5; °C
